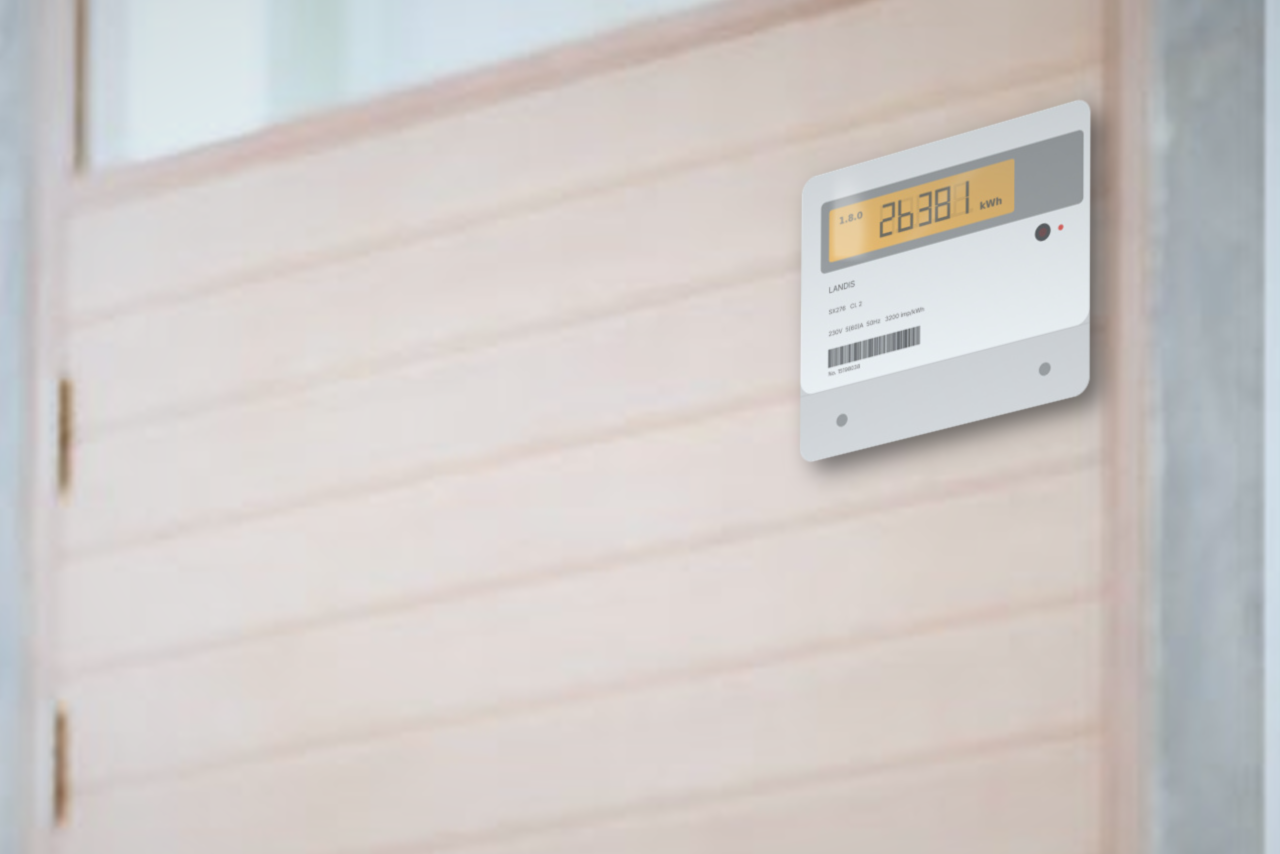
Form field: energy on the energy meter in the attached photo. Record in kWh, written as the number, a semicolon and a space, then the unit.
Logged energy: 26381; kWh
